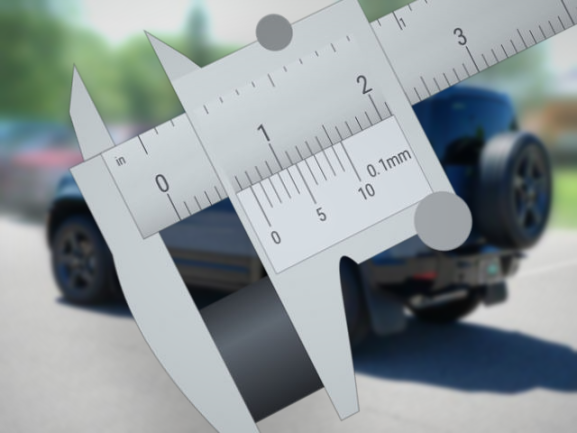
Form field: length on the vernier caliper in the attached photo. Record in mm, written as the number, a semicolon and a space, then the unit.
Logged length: 6.8; mm
